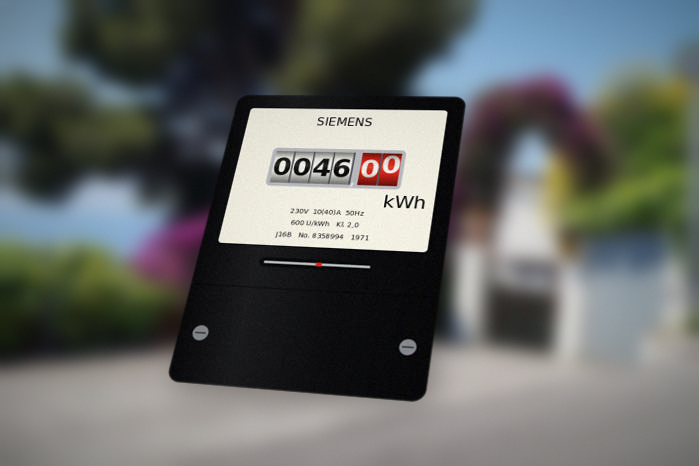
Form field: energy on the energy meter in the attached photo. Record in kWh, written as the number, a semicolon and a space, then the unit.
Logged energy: 46.00; kWh
